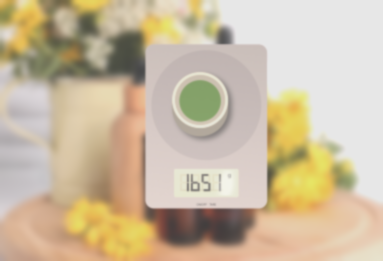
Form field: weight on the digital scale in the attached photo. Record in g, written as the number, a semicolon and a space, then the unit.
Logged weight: 1651; g
